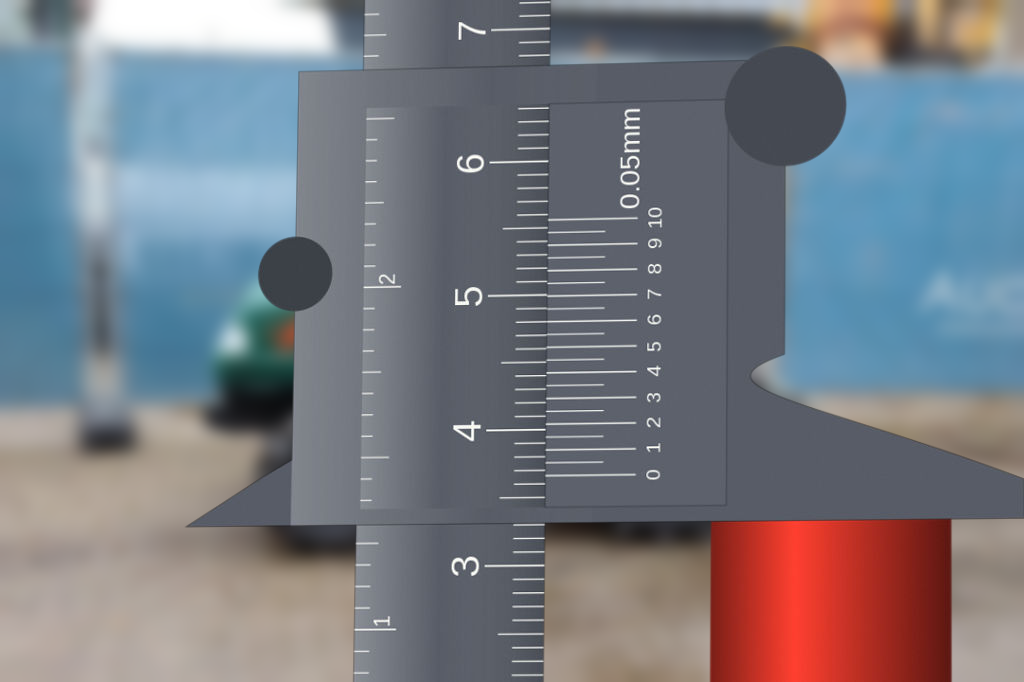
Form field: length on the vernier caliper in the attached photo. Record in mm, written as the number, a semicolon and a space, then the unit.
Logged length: 36.6; mm
